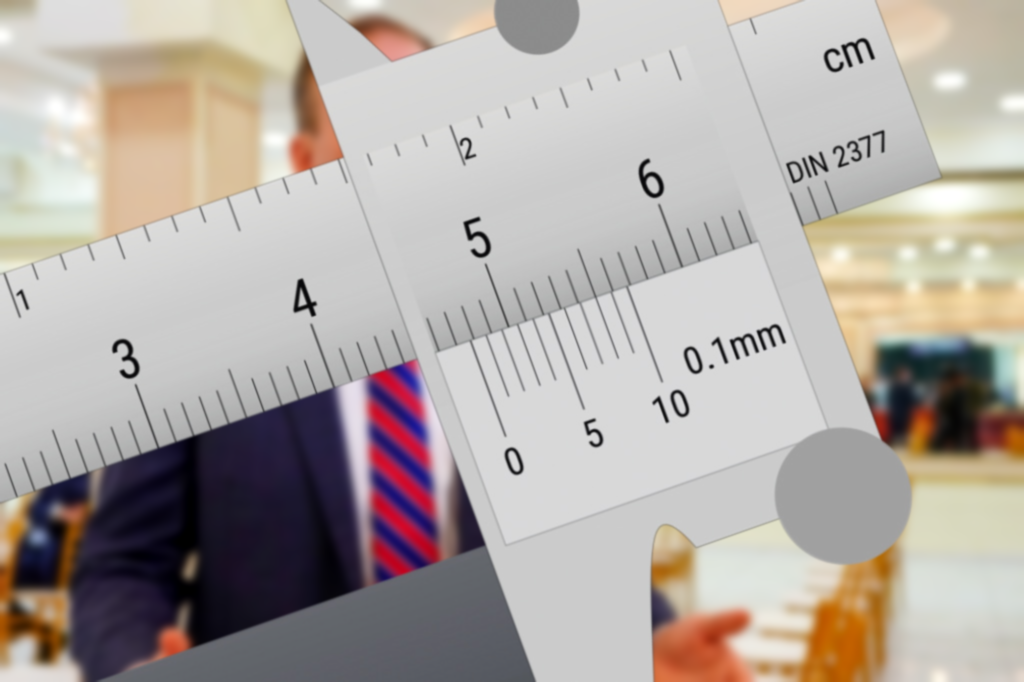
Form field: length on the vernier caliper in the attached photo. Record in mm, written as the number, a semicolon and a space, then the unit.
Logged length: 47.8; mm
